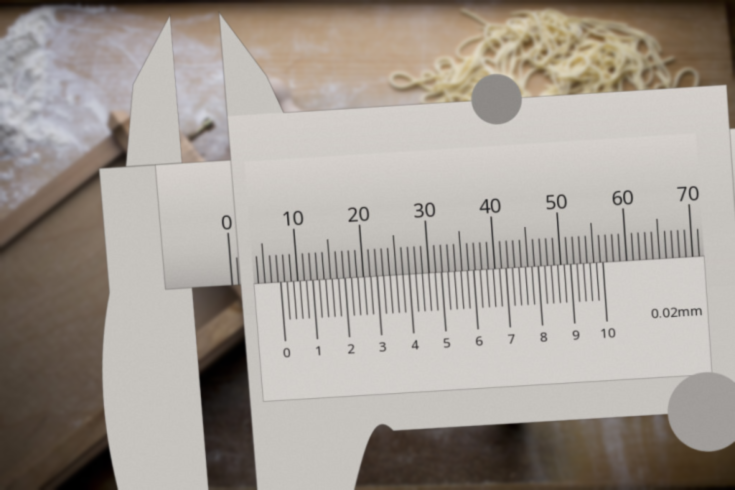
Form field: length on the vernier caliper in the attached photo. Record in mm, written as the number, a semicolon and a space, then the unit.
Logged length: 7.4; mm
